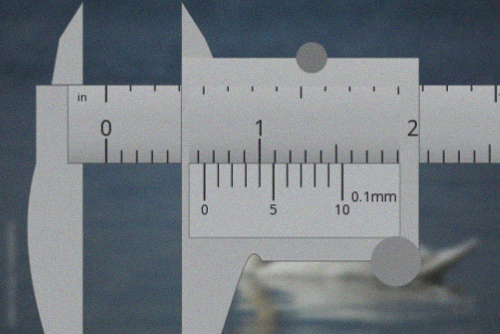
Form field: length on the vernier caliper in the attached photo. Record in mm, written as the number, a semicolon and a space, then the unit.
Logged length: 6.4; mm
